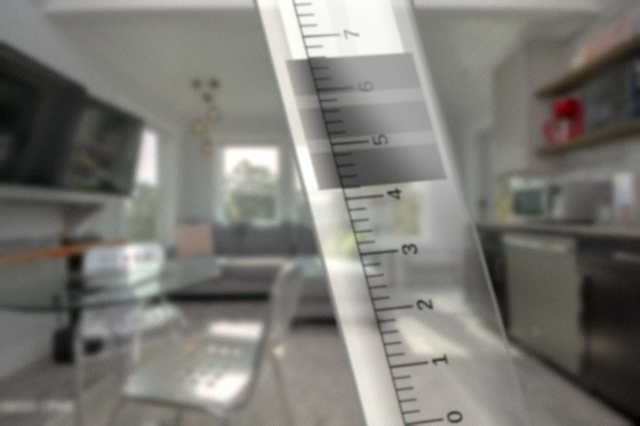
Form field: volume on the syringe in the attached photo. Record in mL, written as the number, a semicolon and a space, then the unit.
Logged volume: 4.2; mL
